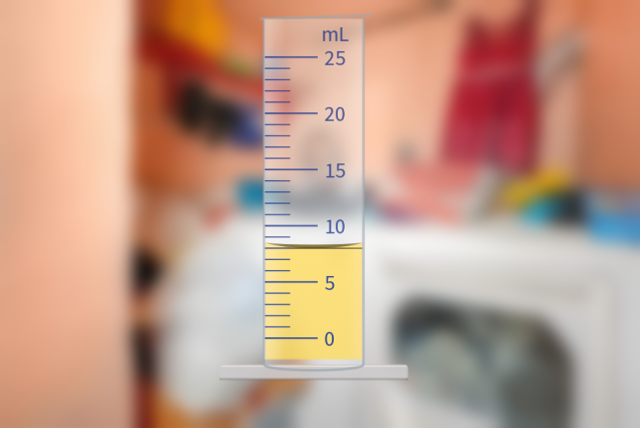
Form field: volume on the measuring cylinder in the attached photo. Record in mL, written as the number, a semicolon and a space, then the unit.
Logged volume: 8; mL
